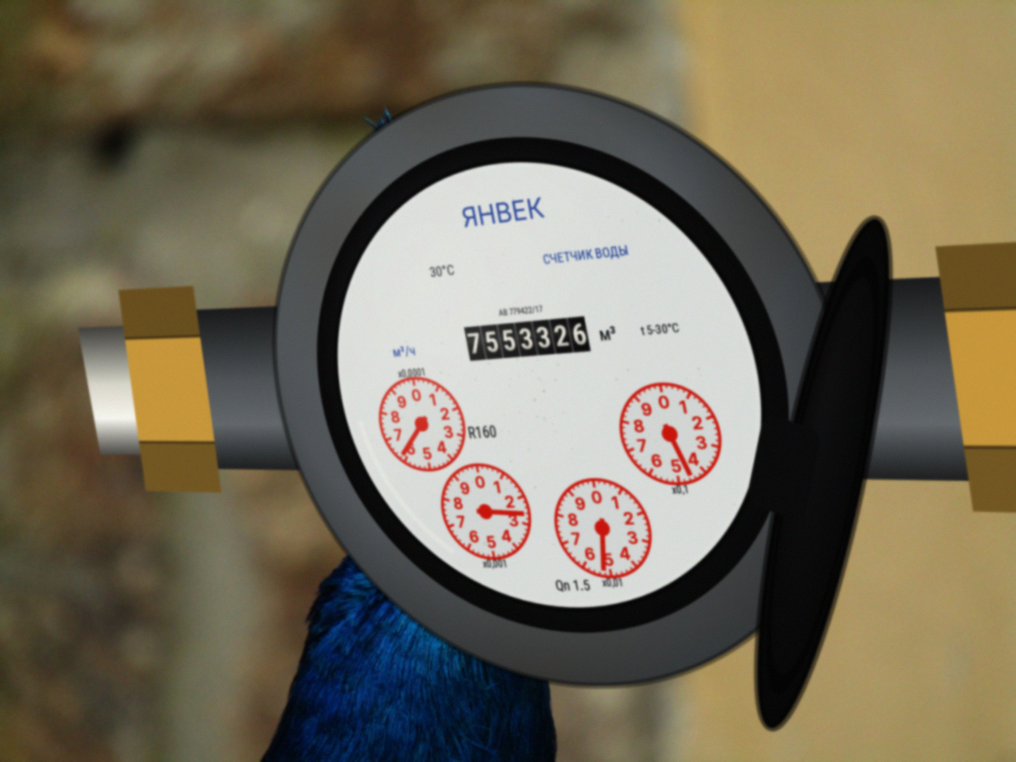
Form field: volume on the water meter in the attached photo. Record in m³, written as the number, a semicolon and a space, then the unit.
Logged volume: 7553326.4526; m³
